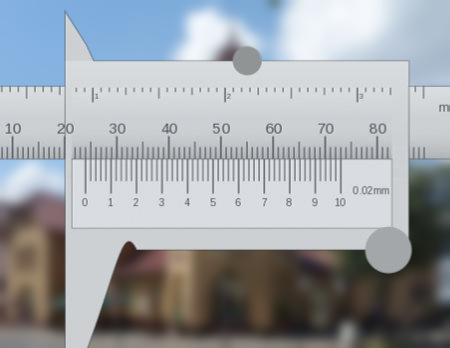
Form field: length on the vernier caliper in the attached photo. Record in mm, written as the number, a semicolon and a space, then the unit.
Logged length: 24.0; mm
